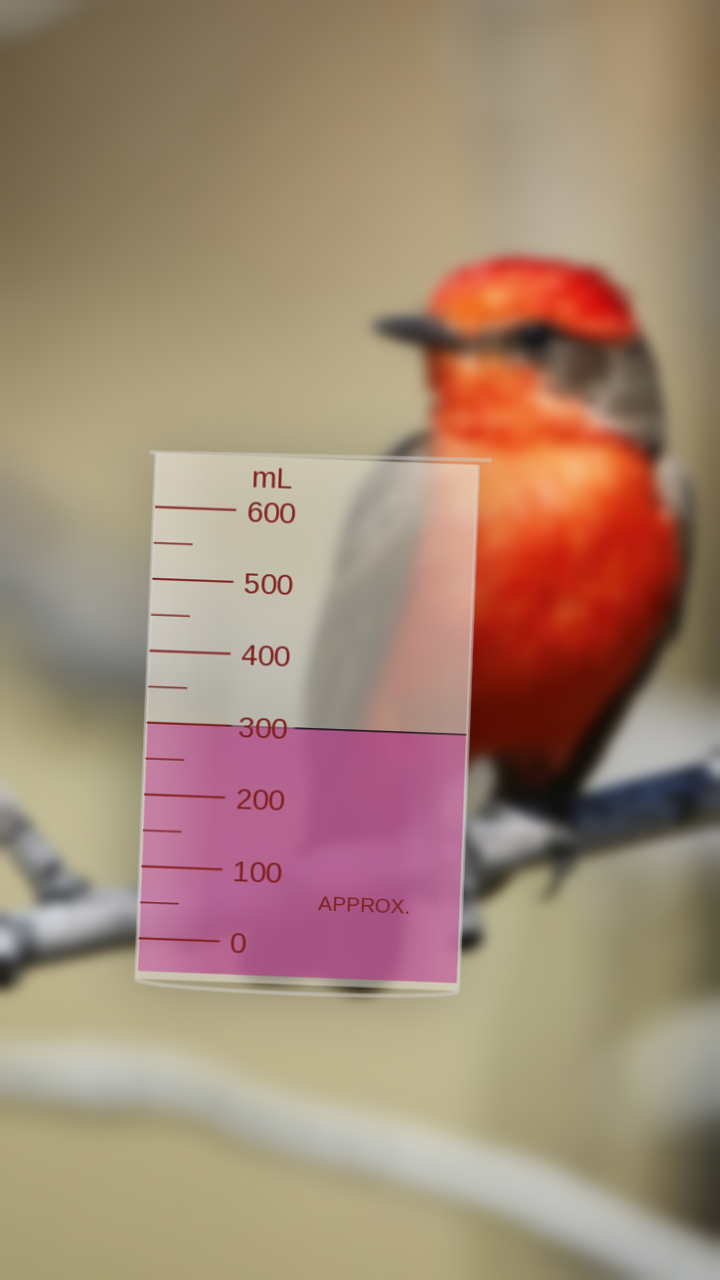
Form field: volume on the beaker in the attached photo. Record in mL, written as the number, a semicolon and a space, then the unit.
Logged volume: 300; mL
